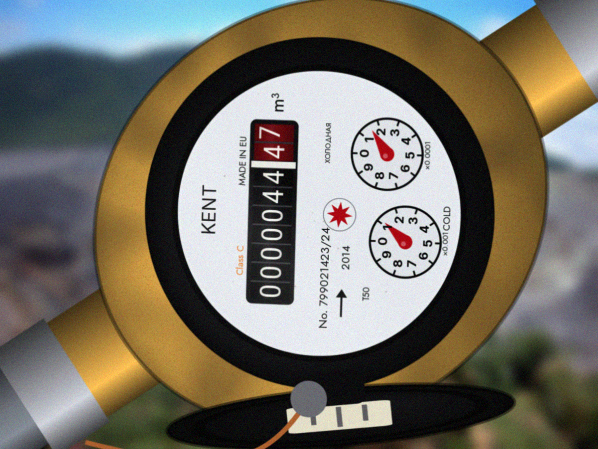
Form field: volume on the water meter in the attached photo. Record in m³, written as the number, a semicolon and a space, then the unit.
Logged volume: 44.4711; m³
